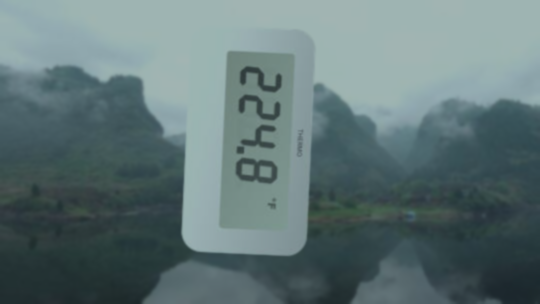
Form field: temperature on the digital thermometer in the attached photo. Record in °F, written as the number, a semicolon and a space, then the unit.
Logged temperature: 224.8; °F
